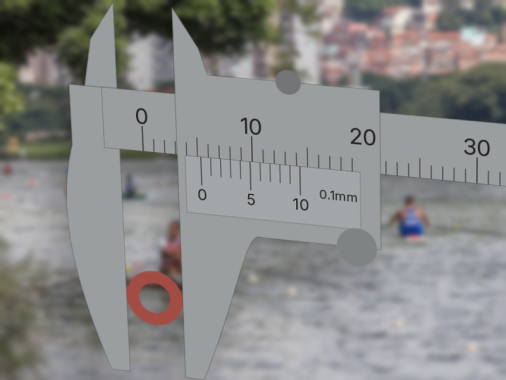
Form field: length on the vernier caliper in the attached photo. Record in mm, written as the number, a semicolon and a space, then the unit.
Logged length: 5.3; mm
